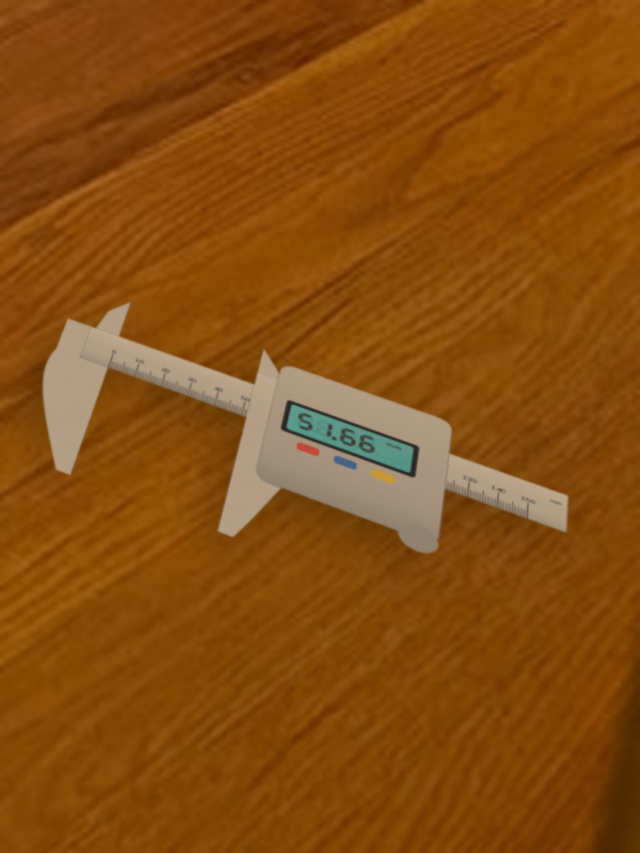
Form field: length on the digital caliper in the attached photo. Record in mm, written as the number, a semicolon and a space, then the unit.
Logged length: 51.66; mm
